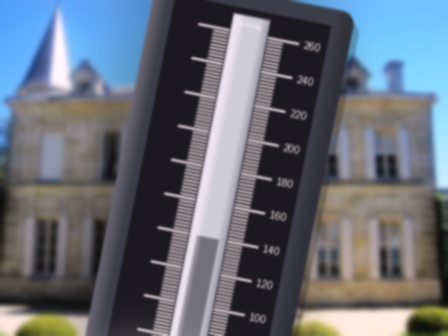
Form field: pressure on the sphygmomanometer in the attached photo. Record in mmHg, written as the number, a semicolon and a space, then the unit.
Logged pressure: 140; mmHg
